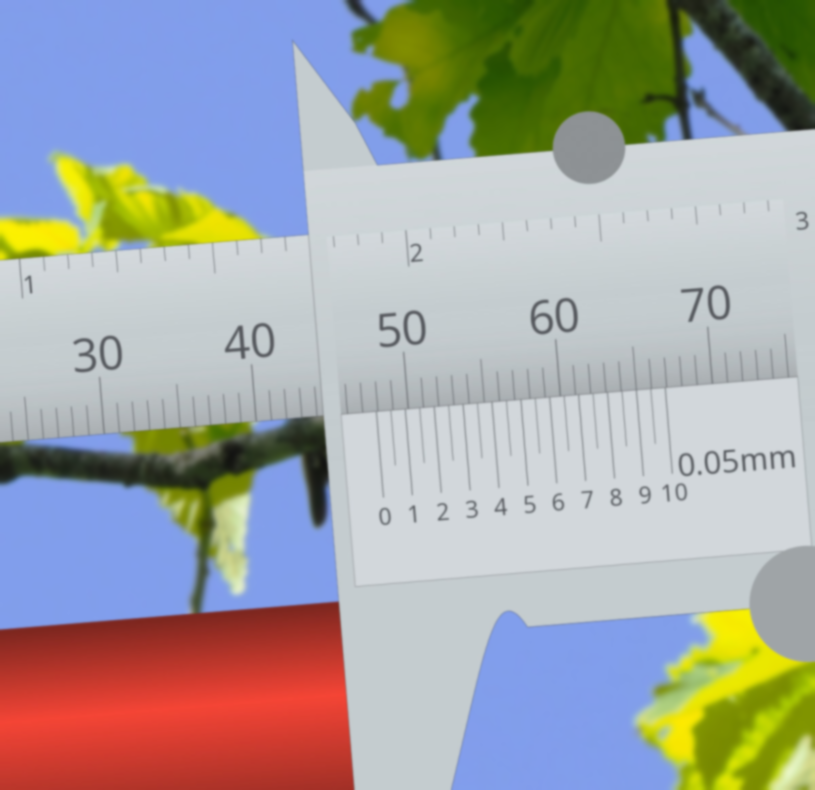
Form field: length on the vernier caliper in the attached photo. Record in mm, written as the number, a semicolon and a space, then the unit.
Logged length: 47.9; mm
